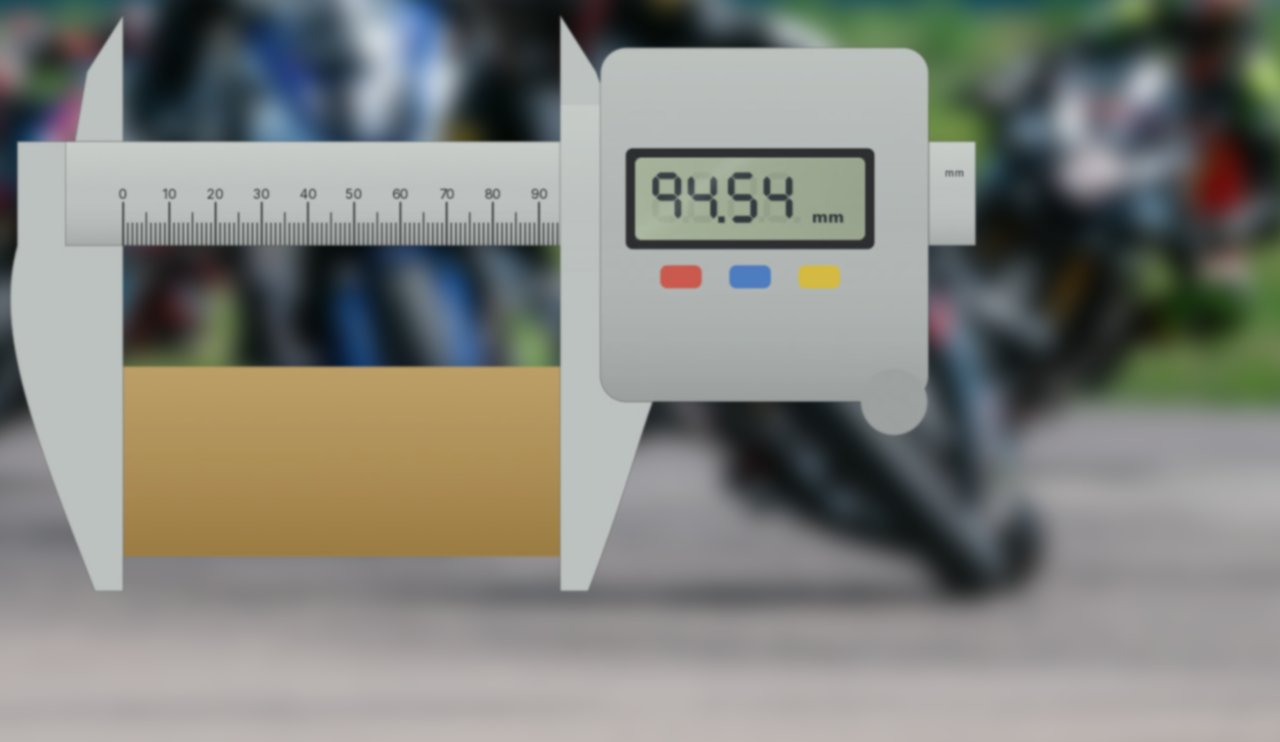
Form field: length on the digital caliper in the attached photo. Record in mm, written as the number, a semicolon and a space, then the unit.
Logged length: 94.54; mm
